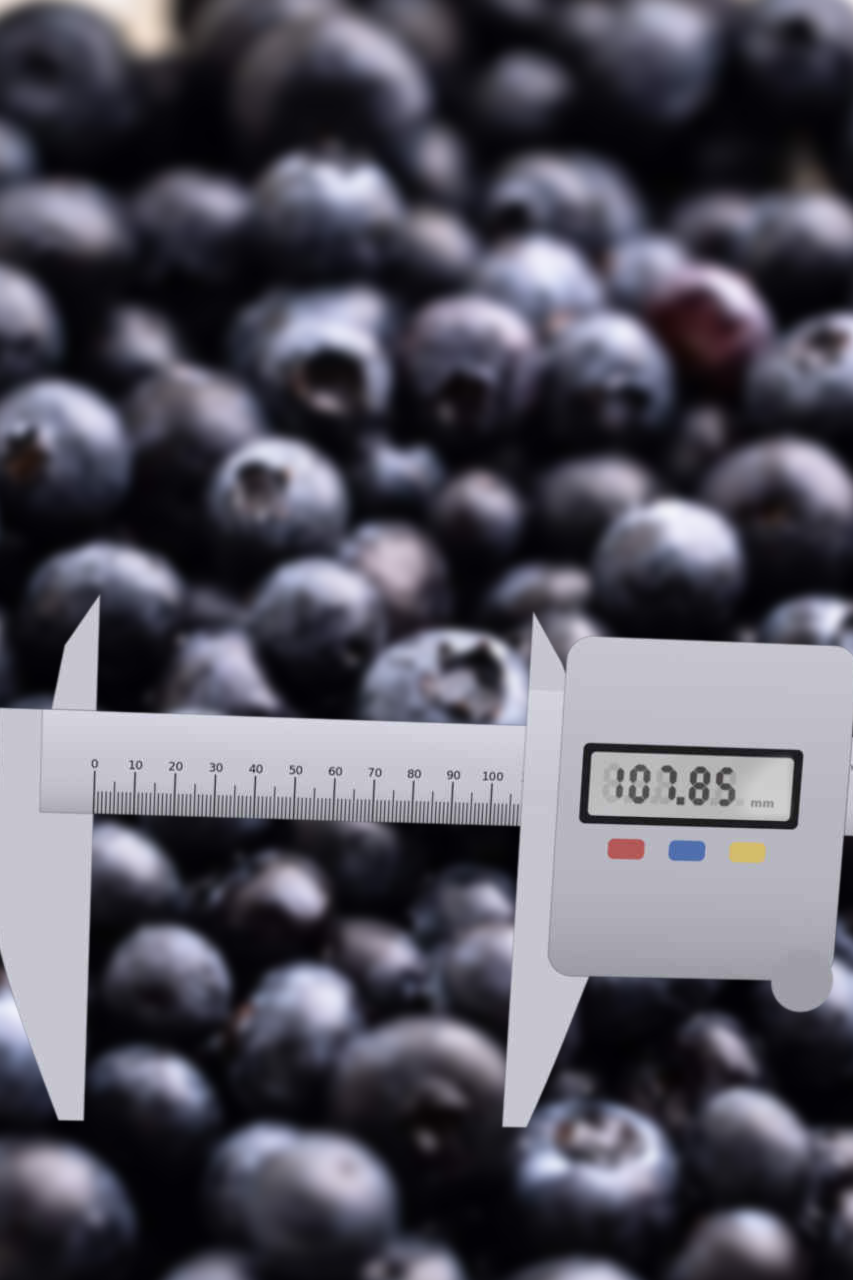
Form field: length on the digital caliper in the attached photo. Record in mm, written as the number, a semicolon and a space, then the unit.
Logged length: 107.85; mm
